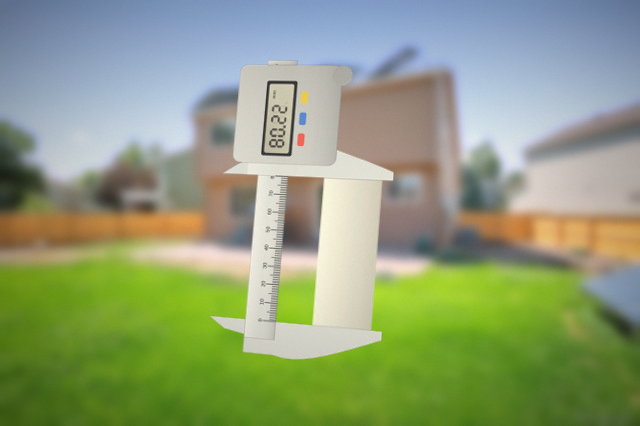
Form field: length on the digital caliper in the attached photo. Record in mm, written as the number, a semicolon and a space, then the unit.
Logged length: 80.22; mm
